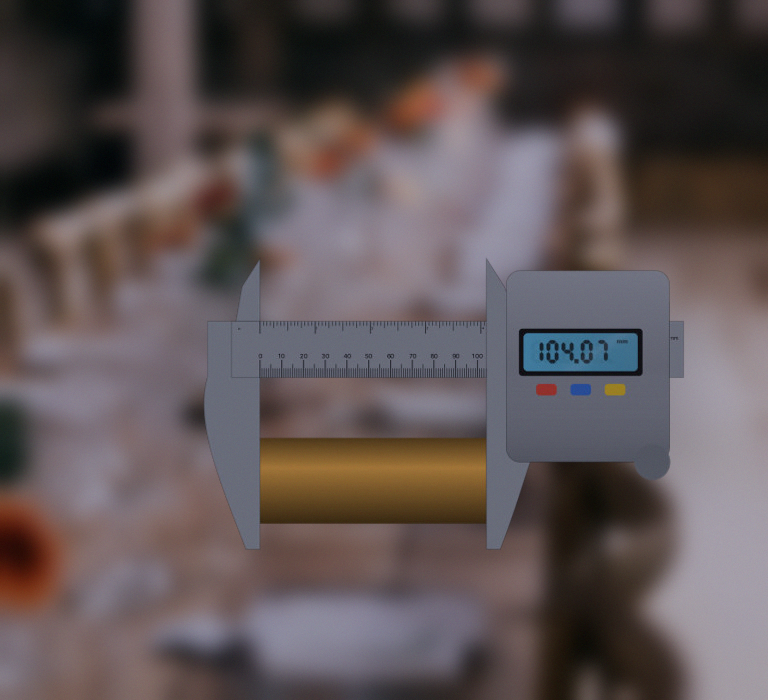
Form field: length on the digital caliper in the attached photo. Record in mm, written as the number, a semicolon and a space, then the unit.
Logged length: 104.07; mm
